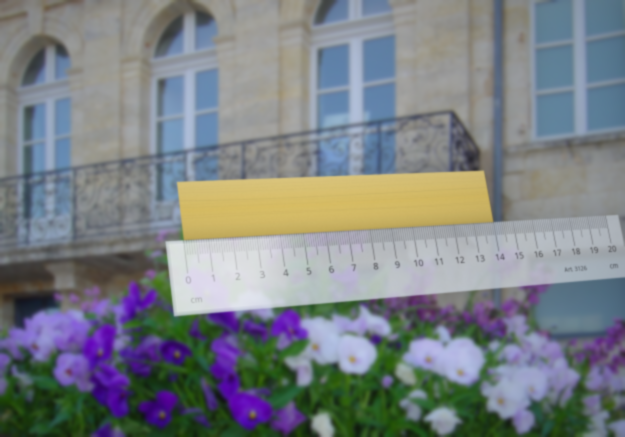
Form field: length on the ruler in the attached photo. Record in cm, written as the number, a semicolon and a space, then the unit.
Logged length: 14; cm
